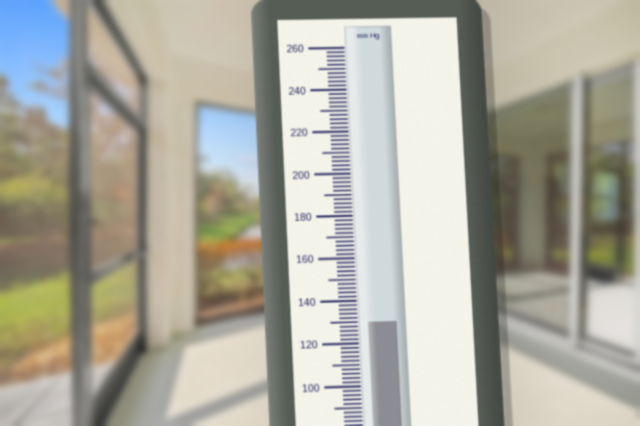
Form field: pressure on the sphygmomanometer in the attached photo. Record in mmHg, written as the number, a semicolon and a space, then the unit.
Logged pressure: 130; mmHg
